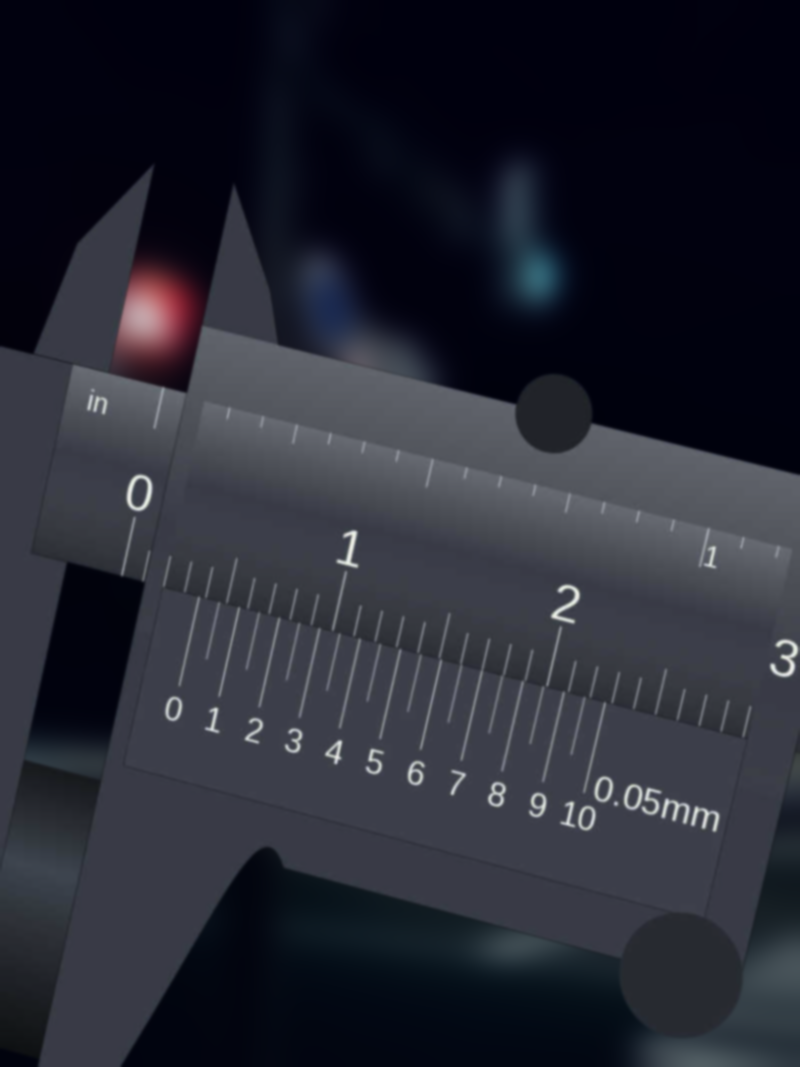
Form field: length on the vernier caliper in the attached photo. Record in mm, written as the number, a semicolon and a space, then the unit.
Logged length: 3.7; mm
